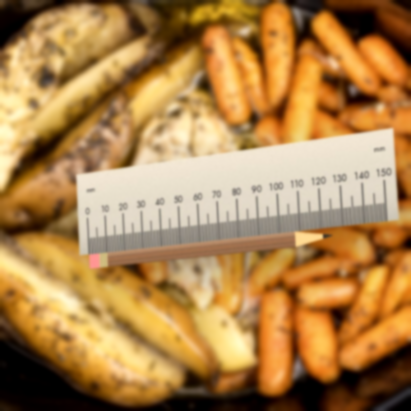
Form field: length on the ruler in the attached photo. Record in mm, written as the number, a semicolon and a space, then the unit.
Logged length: 125; mm
